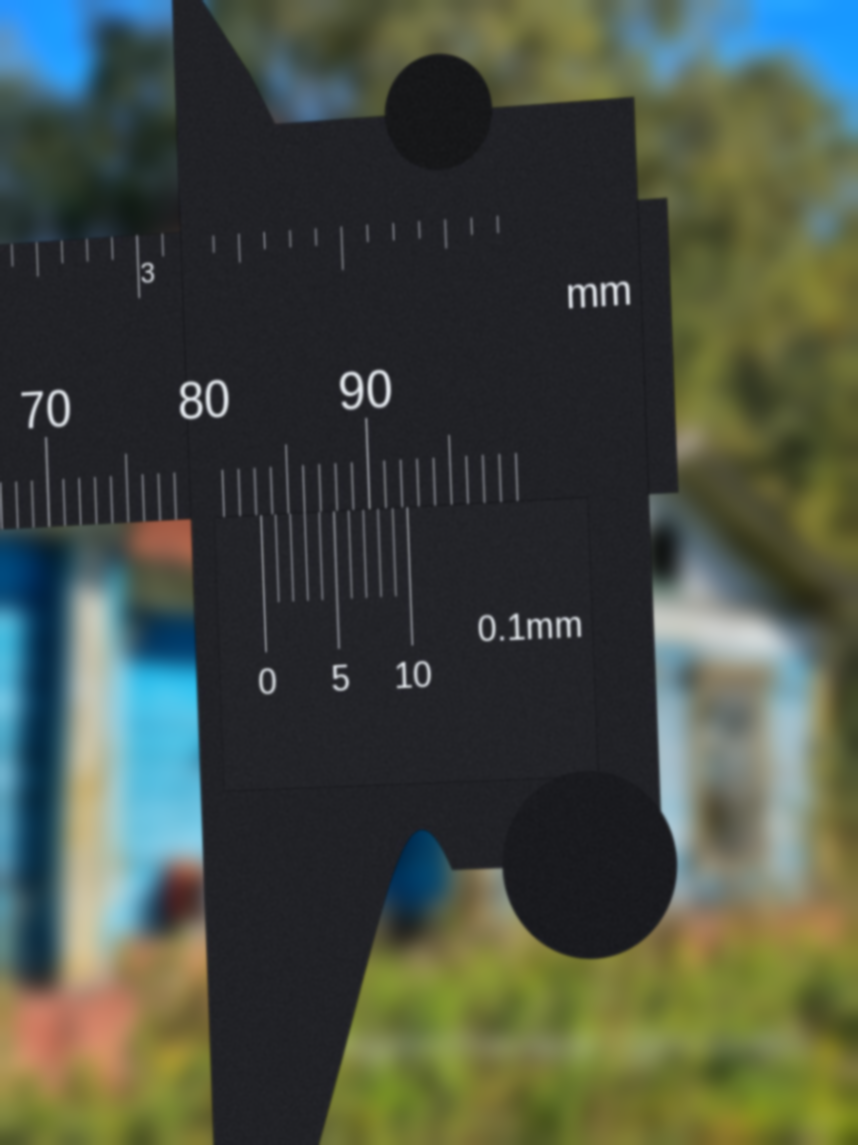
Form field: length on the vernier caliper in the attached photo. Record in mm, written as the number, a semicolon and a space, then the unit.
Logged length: 83.3; mm
